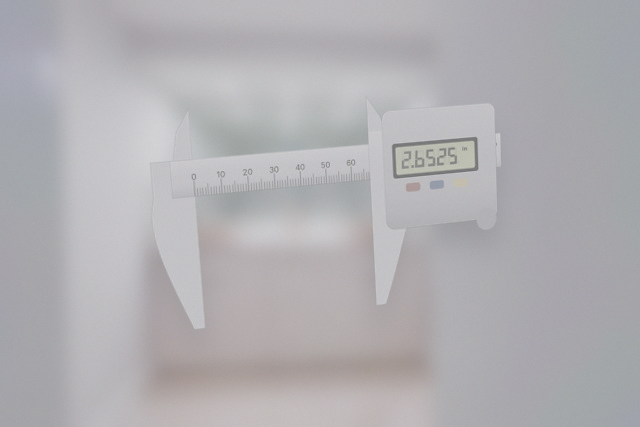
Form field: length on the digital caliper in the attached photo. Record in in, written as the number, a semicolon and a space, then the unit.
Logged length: 2.6525; in
